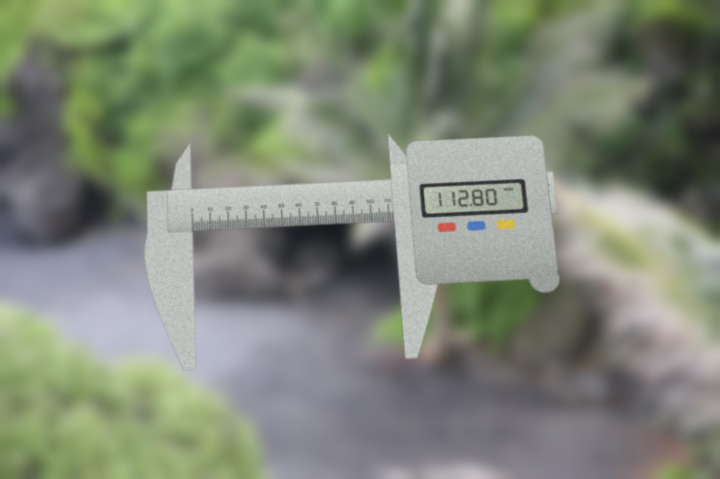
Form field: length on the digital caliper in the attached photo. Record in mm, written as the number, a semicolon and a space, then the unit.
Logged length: 112.80; mm
